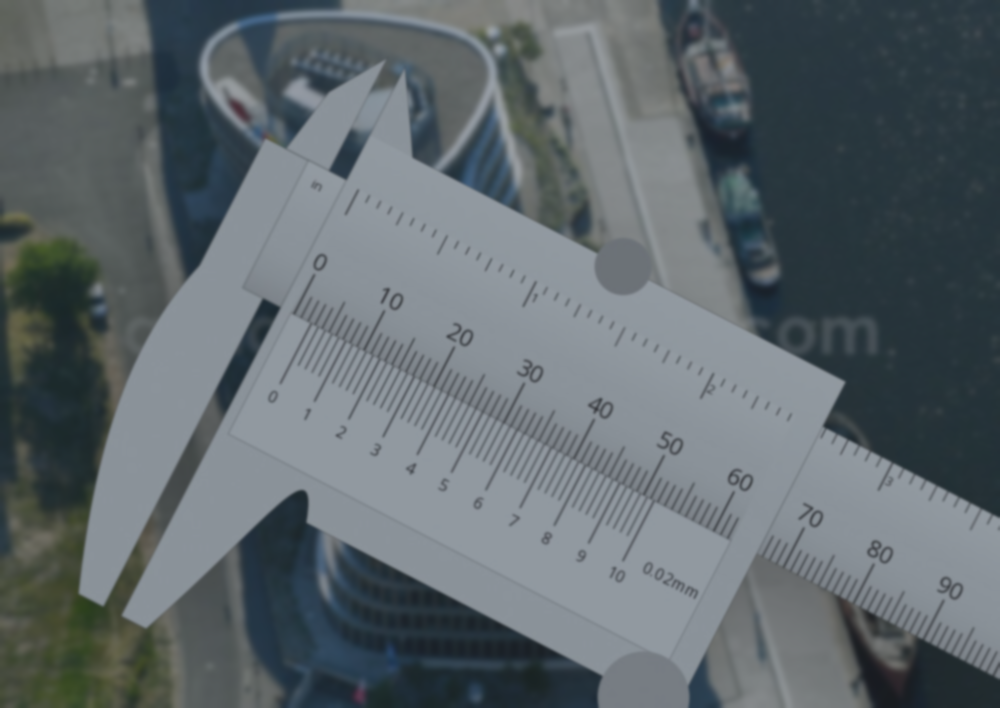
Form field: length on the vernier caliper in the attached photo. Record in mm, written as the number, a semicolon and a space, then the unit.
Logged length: 2.5; mm
